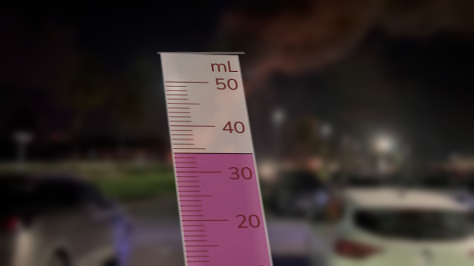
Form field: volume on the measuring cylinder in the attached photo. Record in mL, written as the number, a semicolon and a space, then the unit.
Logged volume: 34; mL
